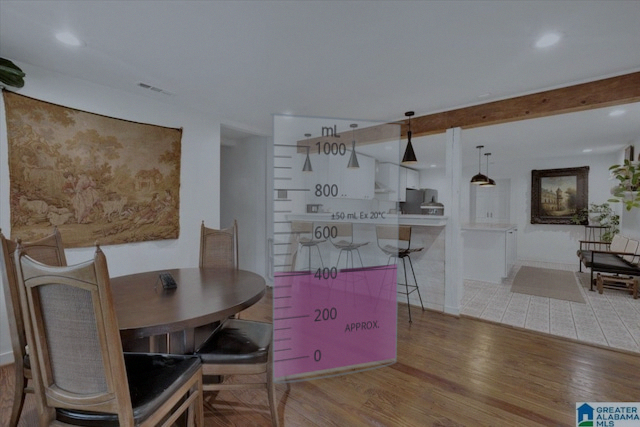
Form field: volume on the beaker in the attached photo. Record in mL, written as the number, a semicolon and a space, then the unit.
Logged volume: 400; mL
